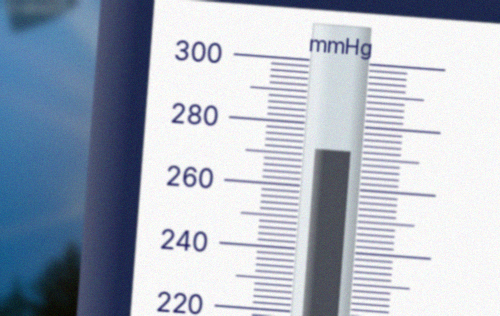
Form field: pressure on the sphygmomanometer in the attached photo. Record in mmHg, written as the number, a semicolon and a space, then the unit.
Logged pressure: 272; mmHg
